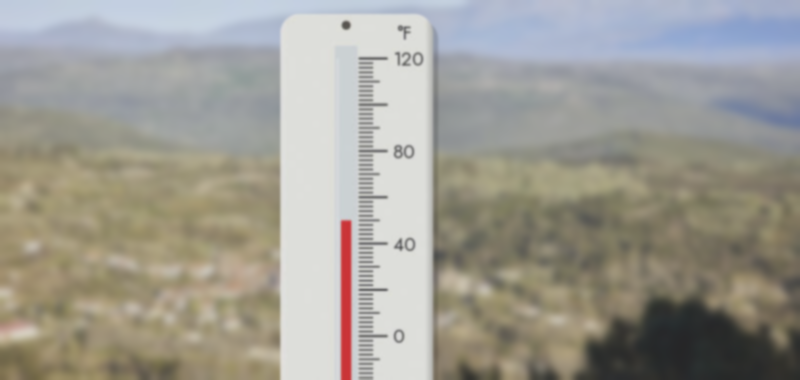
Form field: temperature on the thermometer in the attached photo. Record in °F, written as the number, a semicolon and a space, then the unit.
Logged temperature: 50; °F
